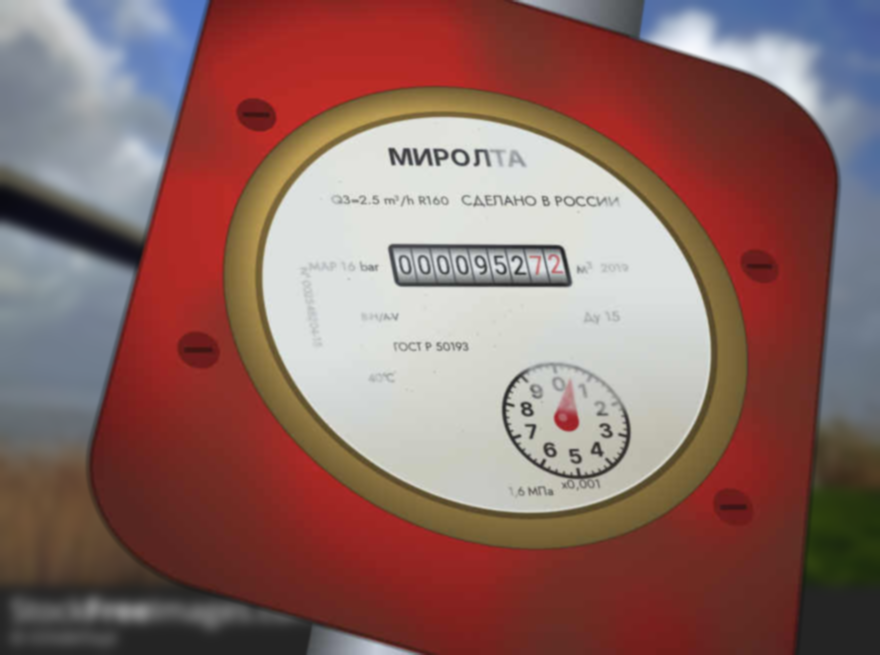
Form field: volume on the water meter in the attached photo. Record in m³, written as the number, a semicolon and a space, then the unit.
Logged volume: 952.720; m³
